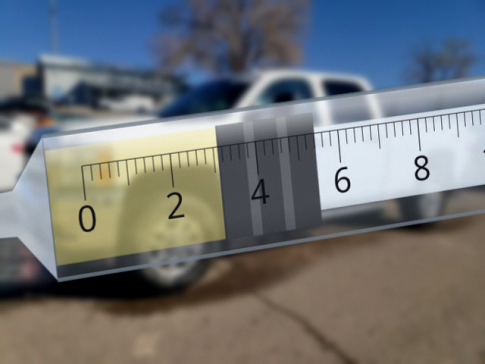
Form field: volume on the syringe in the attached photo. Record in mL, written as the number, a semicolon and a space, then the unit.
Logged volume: 3.1; mL
